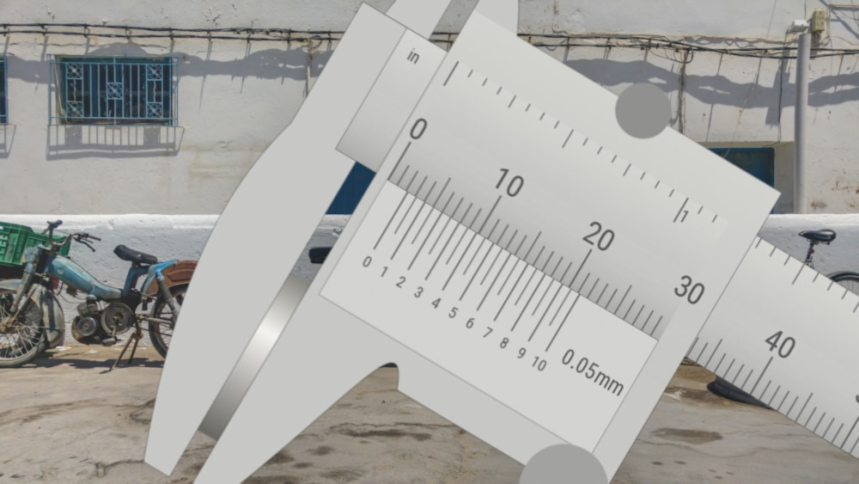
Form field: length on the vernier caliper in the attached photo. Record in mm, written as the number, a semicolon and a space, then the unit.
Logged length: 2.2; mm
